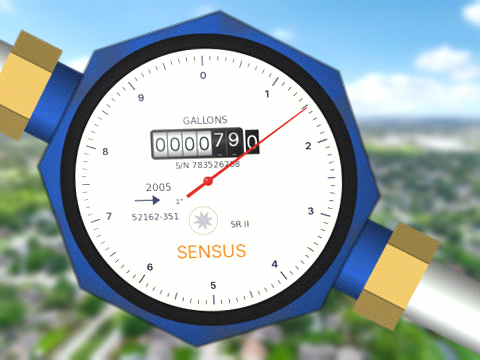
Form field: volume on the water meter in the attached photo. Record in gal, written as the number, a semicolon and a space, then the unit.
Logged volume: 791.5; gal
